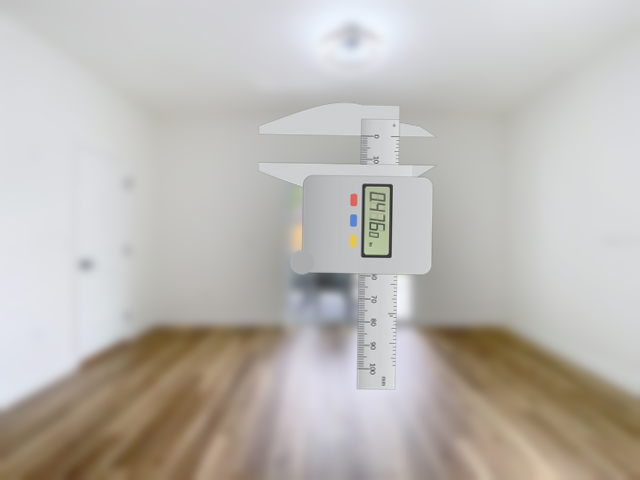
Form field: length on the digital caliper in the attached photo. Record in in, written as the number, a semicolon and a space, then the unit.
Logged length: 0.4760; in
